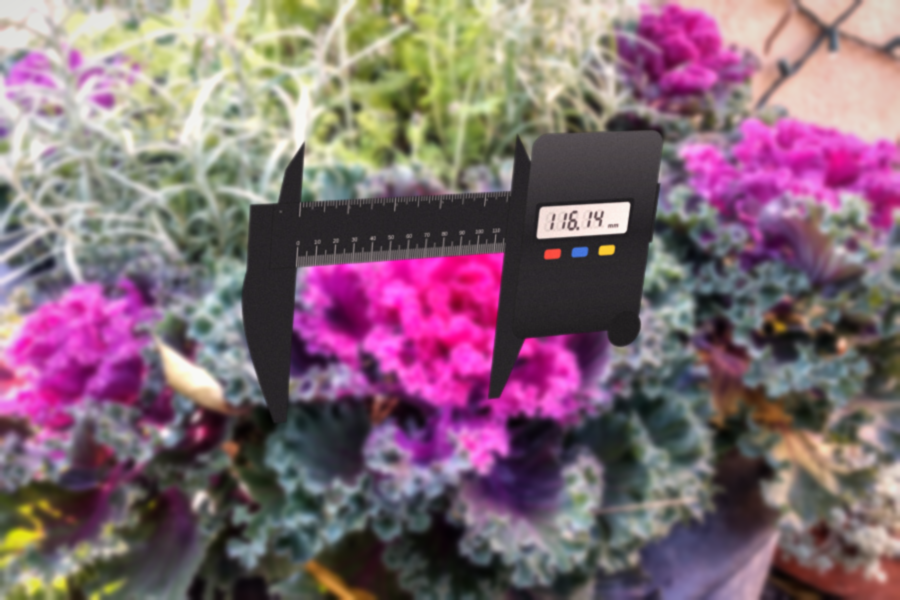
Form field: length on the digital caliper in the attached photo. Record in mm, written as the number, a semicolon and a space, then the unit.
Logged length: 116.14; mm
